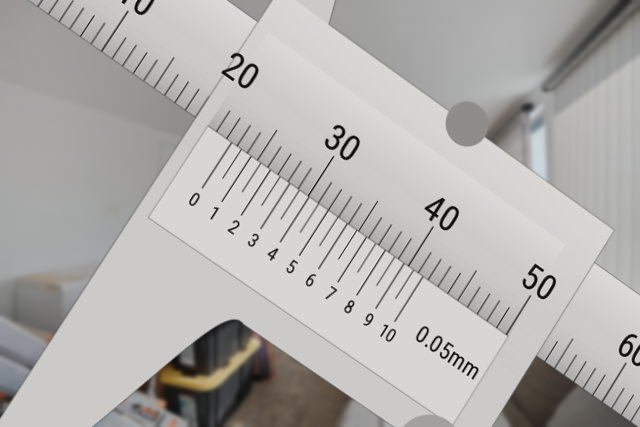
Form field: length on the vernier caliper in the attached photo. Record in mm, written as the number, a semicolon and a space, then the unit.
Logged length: 22.5; mm
